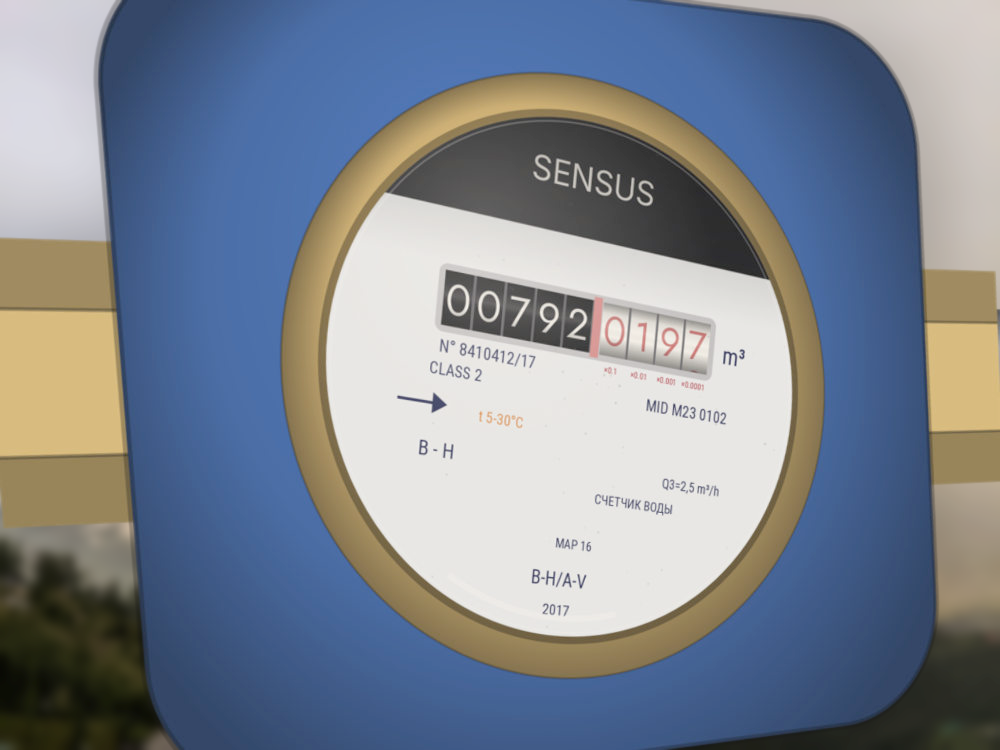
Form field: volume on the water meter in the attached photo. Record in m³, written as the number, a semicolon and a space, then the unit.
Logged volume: 792.0197; m³
